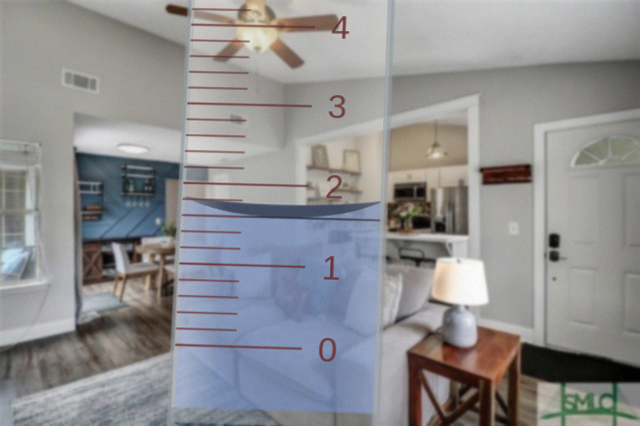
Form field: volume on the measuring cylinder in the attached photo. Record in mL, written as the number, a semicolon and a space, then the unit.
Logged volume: 1.6; mL
